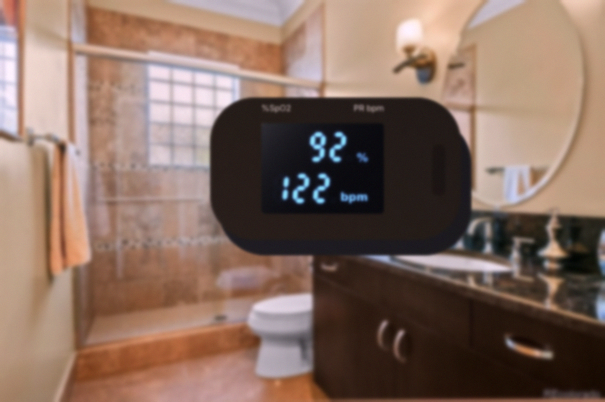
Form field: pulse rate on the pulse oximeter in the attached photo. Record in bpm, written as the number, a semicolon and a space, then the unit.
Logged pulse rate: 122; bpm
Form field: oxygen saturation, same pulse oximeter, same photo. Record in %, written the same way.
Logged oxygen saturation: 92; %
